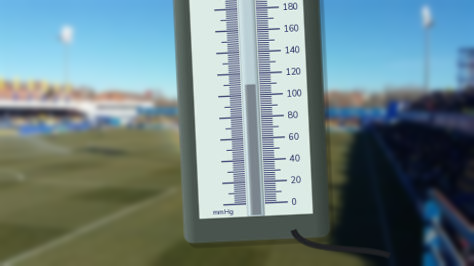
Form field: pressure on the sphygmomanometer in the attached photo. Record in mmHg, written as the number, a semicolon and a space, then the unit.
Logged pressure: 110; mmHg
